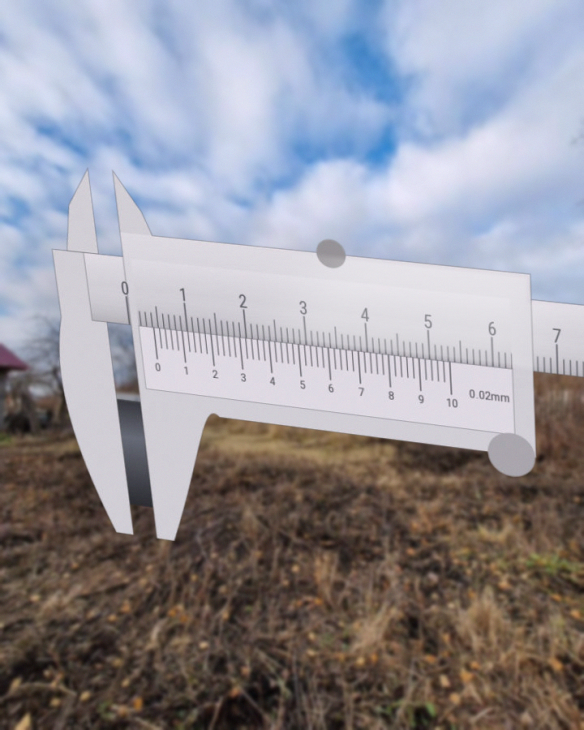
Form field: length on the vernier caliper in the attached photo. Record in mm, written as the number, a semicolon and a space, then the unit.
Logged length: 4.2; mm
